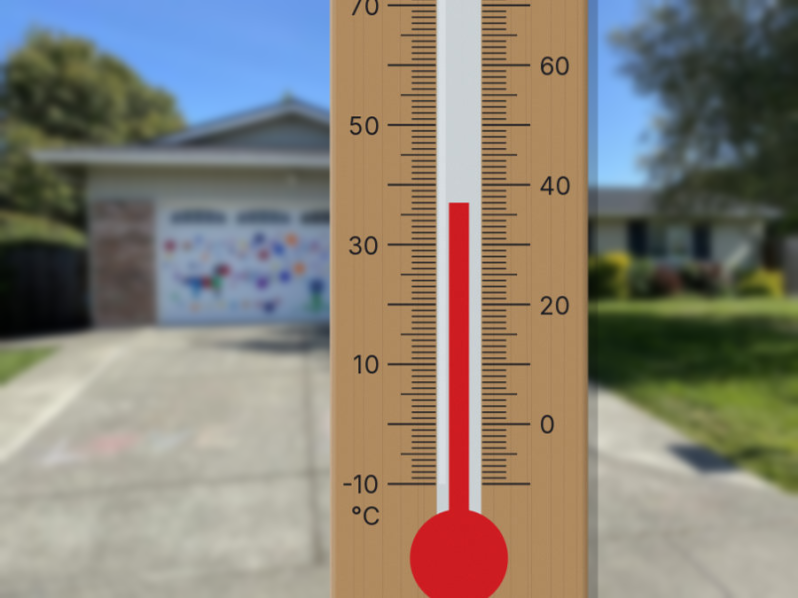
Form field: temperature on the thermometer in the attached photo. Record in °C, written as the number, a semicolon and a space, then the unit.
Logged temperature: 37; °C
